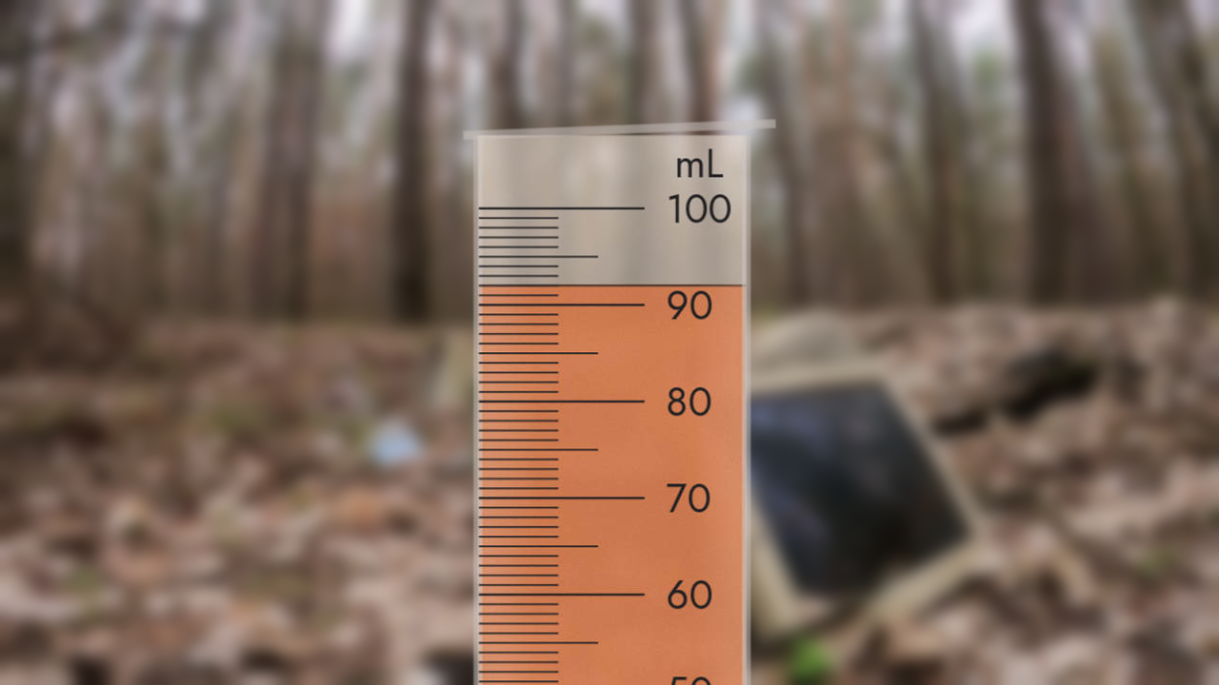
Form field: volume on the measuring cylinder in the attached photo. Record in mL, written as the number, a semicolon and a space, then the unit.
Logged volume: 92; mL
